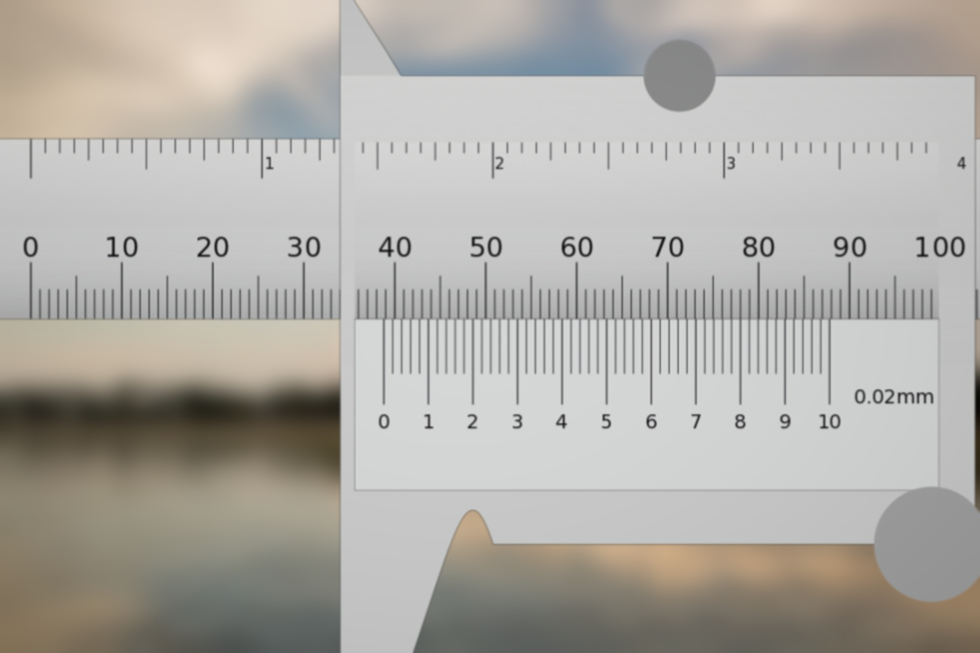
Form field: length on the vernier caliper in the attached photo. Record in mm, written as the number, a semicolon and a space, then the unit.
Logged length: 38.8; mm
